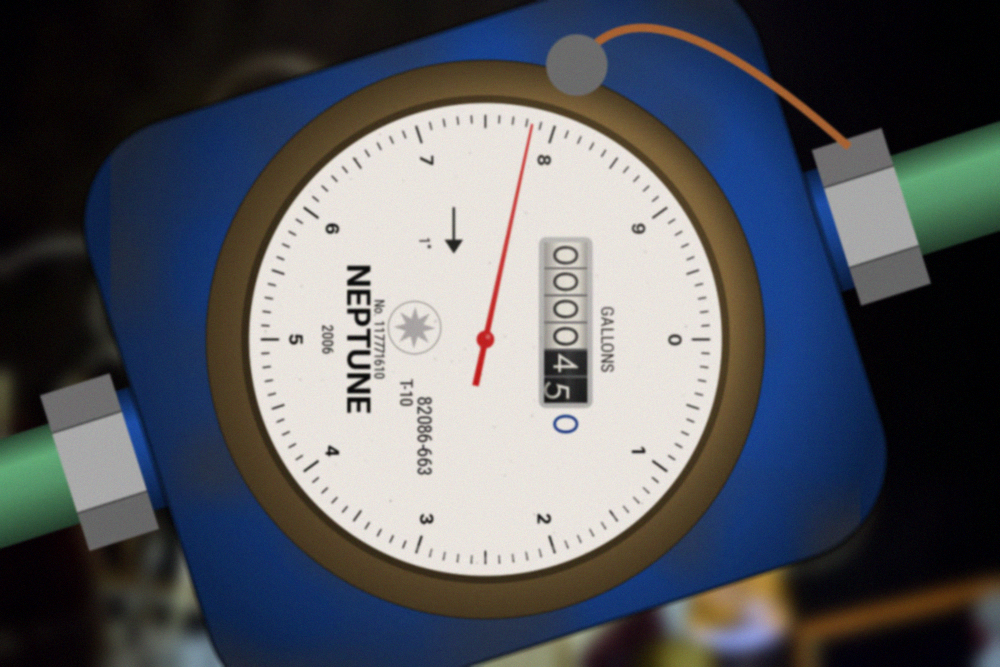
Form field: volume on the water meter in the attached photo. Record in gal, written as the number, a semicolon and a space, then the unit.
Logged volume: 447.8; gal
